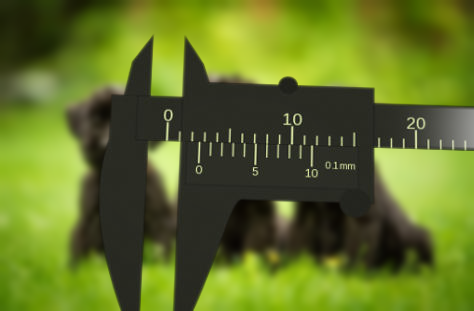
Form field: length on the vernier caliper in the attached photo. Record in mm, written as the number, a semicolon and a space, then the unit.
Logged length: 2.6; mm
